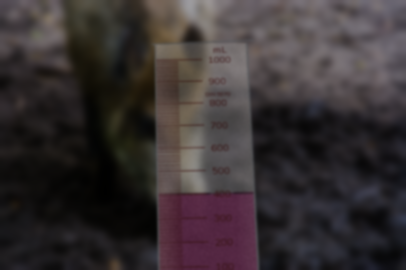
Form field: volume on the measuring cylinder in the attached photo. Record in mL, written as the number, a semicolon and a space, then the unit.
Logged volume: 400; mL
